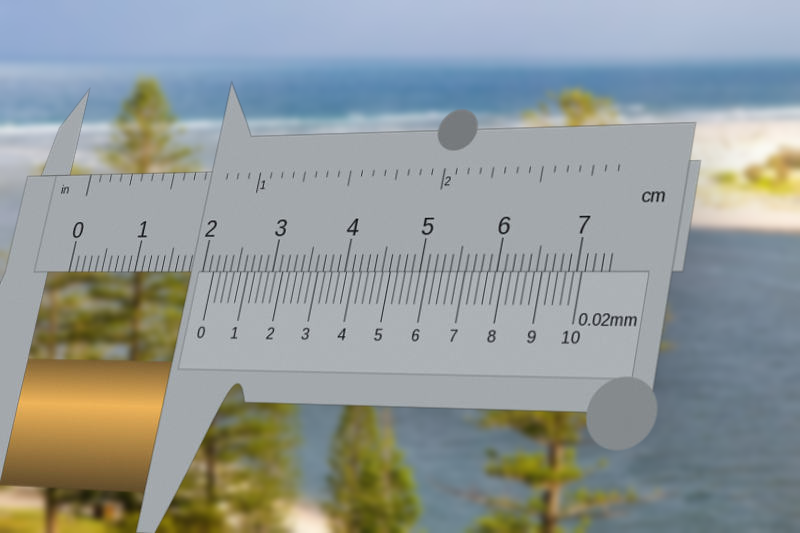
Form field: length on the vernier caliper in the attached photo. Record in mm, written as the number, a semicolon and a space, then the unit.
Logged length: 21.6; mm
